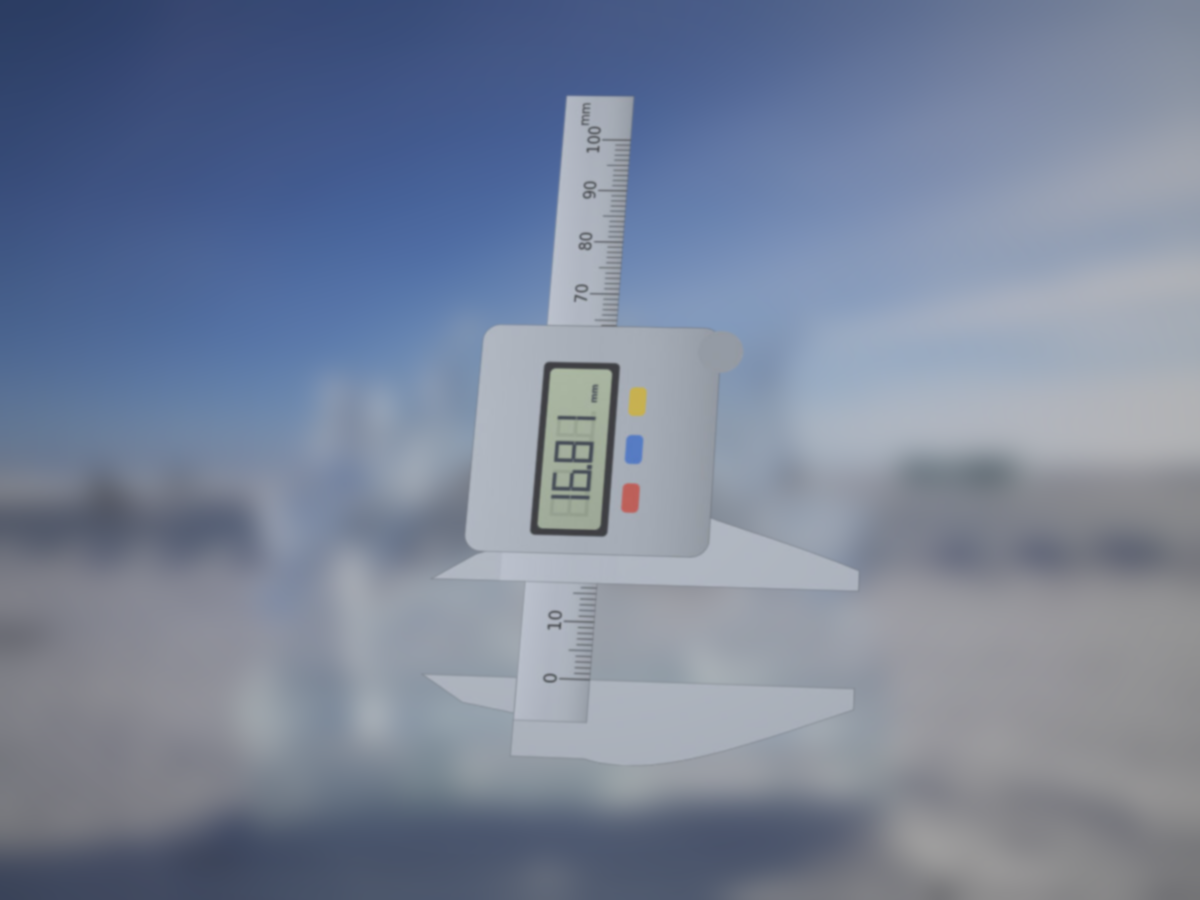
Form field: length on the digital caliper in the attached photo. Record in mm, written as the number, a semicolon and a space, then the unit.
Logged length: 16.81; mm
